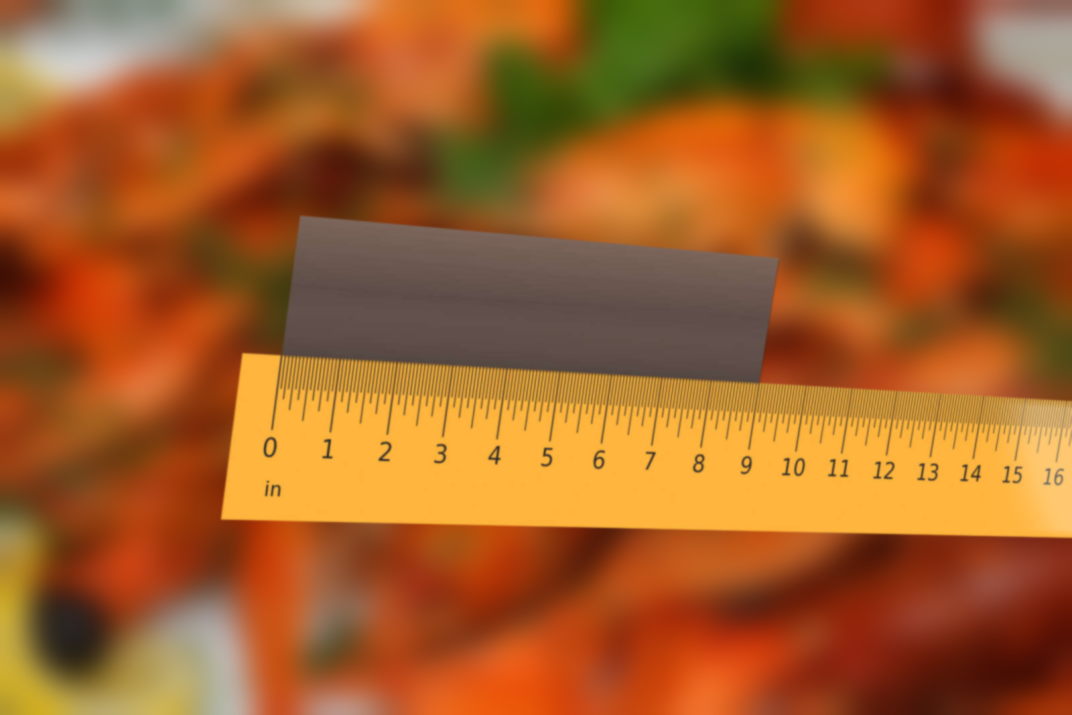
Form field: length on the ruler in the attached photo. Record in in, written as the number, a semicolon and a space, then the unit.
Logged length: 9; in
